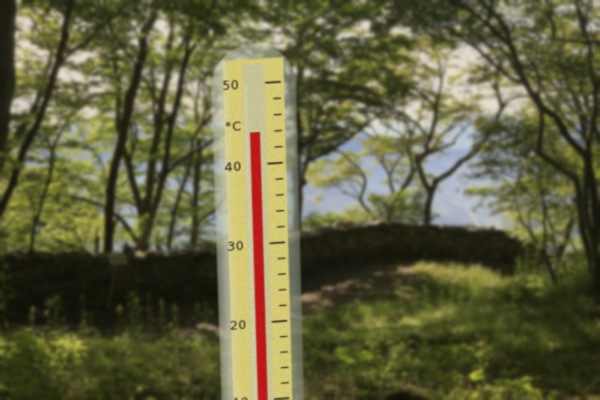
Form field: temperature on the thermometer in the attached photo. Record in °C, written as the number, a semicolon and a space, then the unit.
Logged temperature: 44; °C
